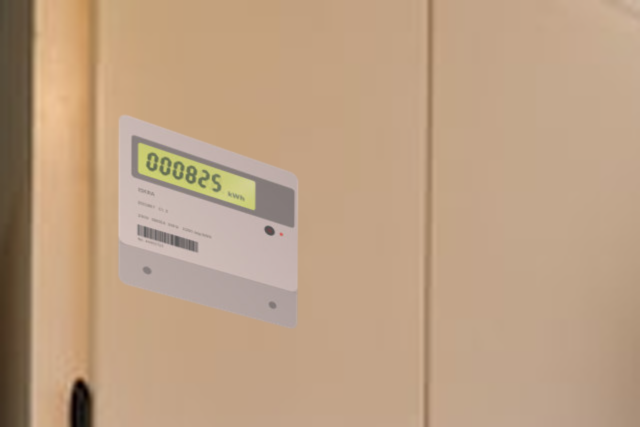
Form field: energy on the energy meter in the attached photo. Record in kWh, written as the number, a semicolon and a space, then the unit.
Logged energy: 825; kWh
